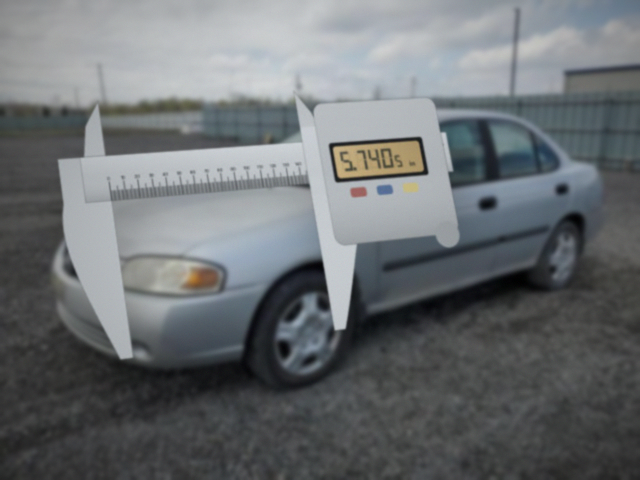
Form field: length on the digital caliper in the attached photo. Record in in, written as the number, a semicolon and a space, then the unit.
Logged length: 5.7405; in
